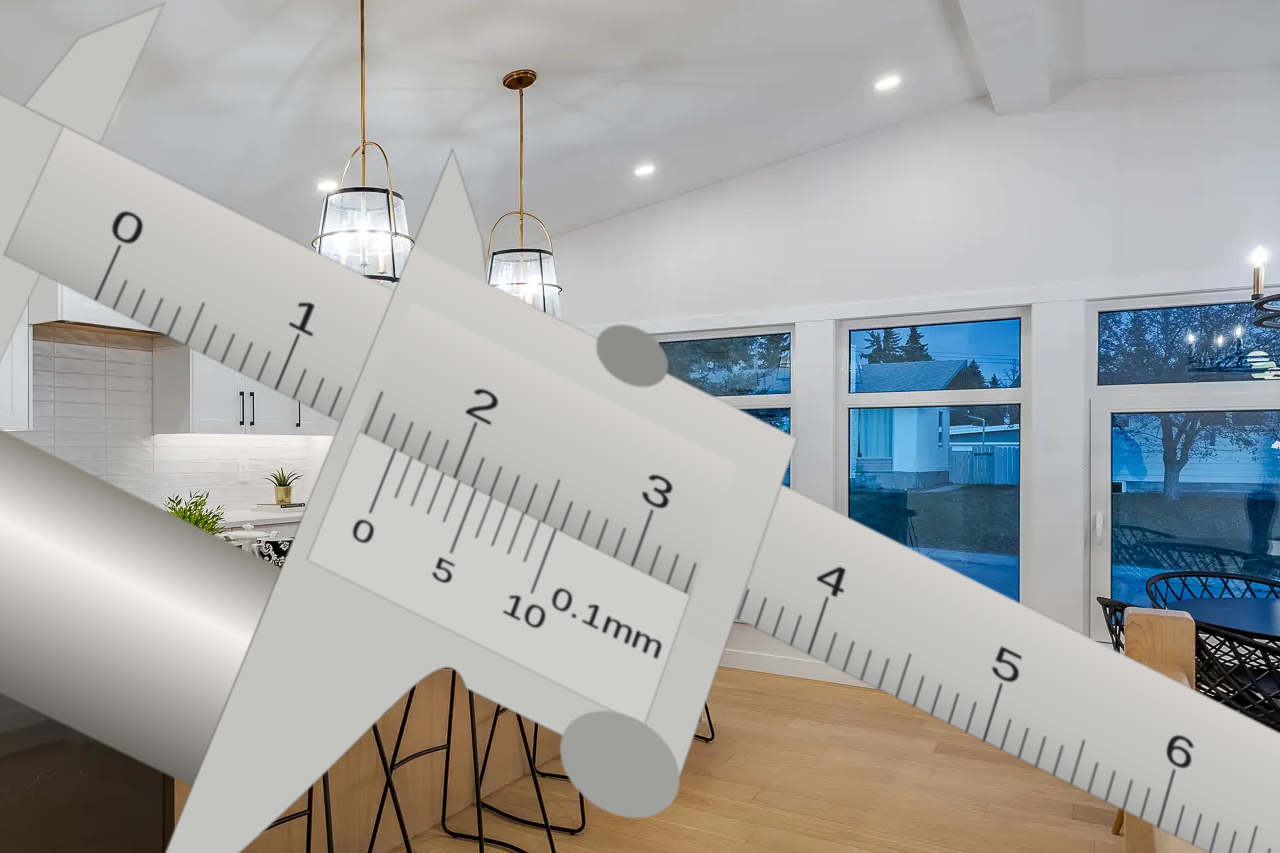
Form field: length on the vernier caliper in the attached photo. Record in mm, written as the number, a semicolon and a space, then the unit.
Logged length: 16.7; mm
